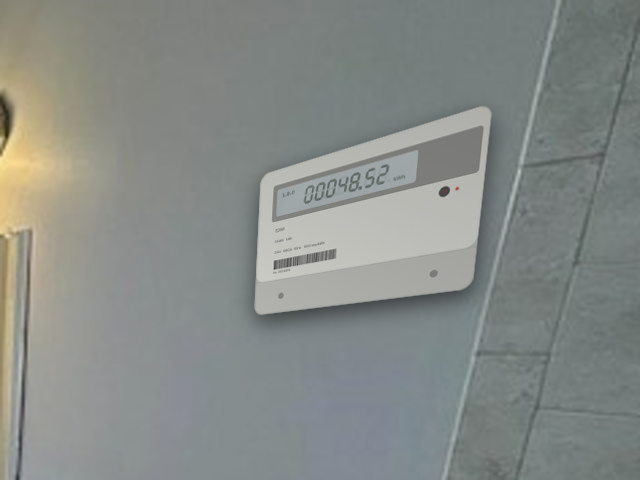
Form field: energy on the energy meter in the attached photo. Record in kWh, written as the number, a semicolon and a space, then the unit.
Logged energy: 48.52; kWh
